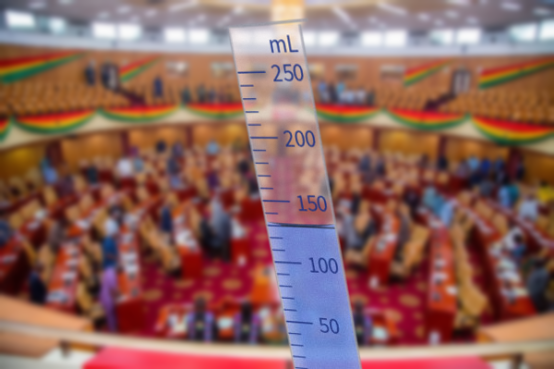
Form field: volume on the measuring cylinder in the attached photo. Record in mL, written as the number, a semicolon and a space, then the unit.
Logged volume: 130; mL
